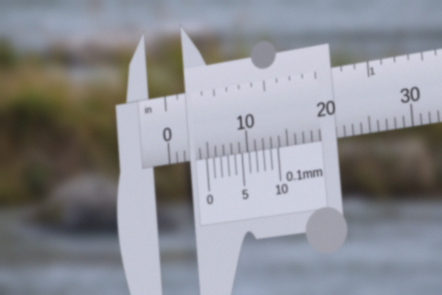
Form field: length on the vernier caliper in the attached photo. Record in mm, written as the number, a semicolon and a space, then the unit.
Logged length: 4.8; mm
